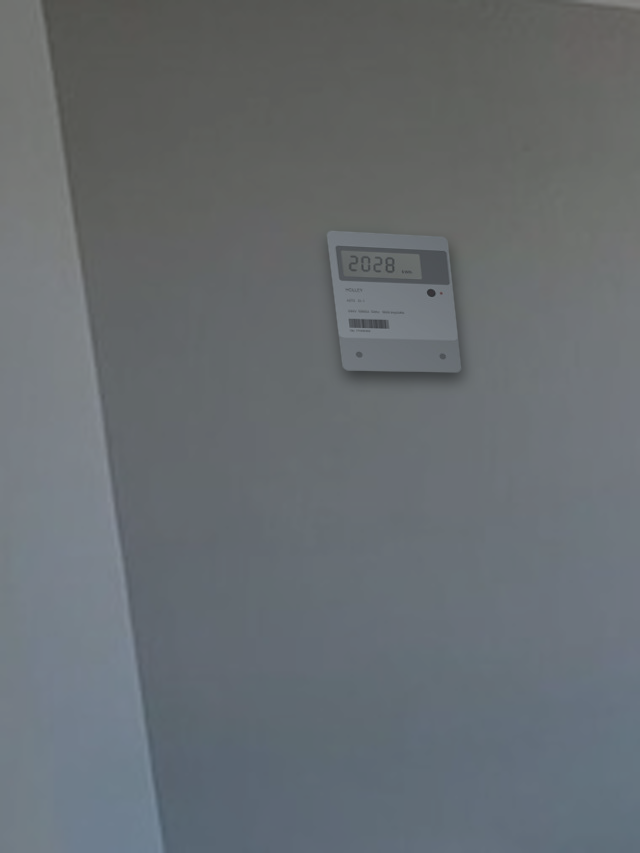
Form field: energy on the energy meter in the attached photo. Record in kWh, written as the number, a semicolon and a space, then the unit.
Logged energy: 2028; kWh
